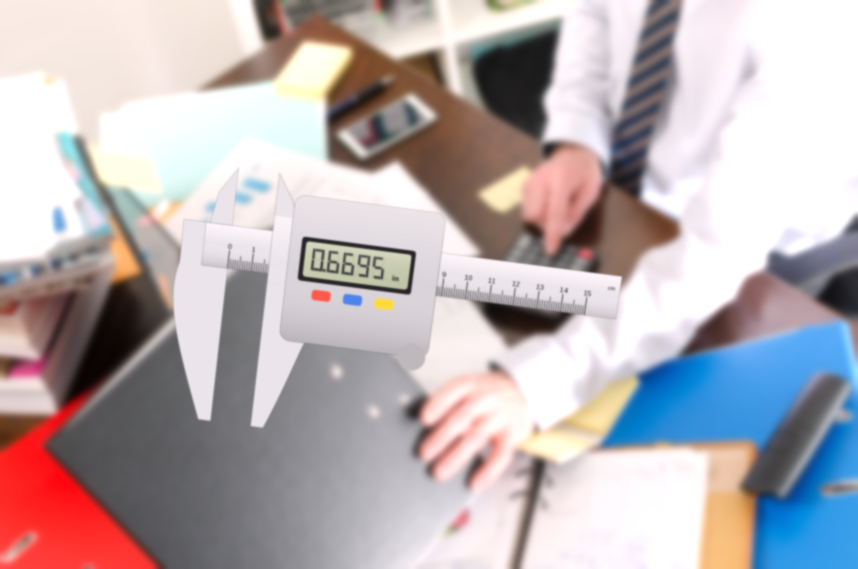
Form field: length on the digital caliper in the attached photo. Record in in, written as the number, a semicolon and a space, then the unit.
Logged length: 0.6695; in
